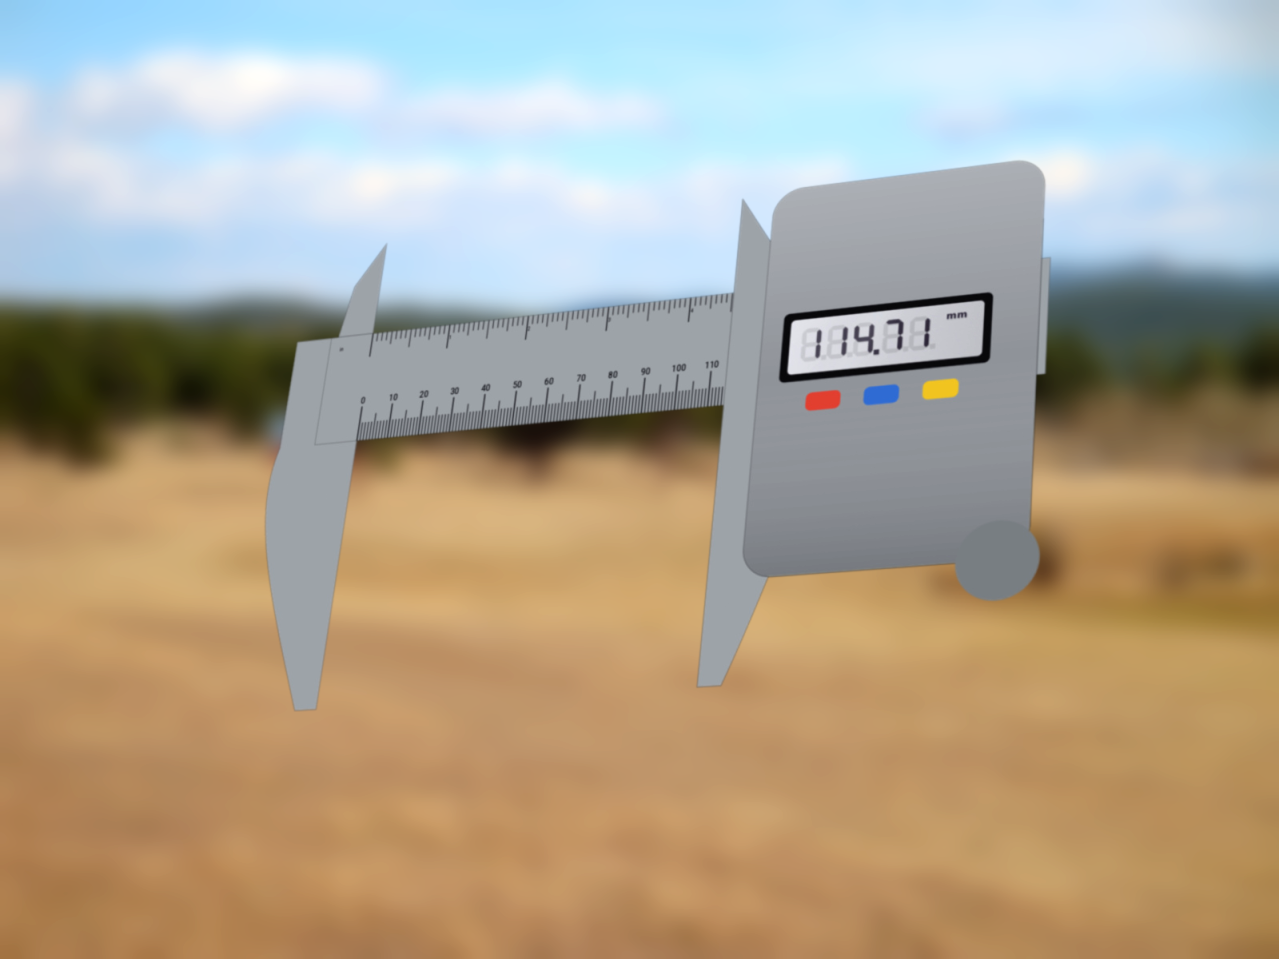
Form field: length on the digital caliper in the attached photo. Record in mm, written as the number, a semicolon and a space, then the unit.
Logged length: 114.71; mm
